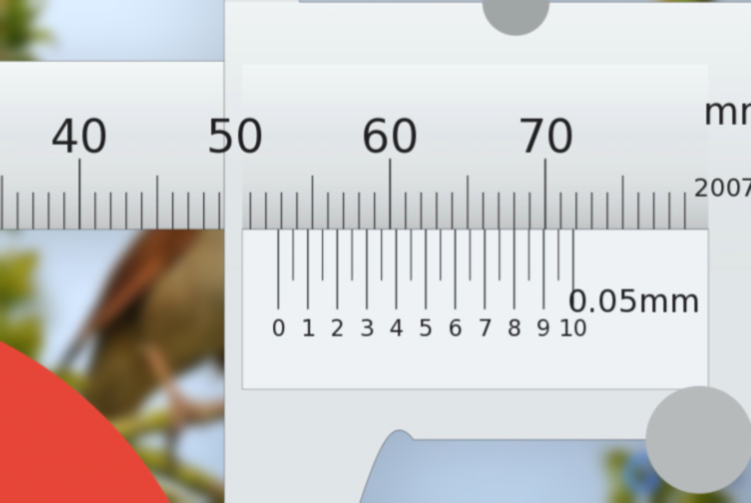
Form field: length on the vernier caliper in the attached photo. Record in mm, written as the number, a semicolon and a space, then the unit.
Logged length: 52.8; mm
